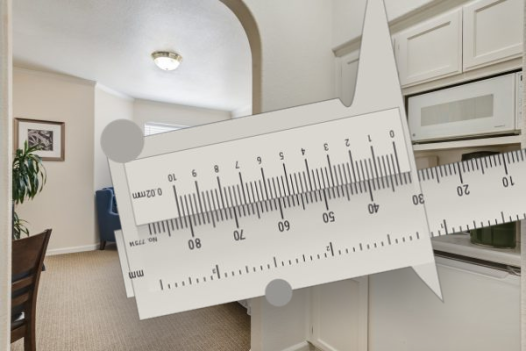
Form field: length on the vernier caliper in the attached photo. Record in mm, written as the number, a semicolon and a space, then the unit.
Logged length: 33.0; mm
